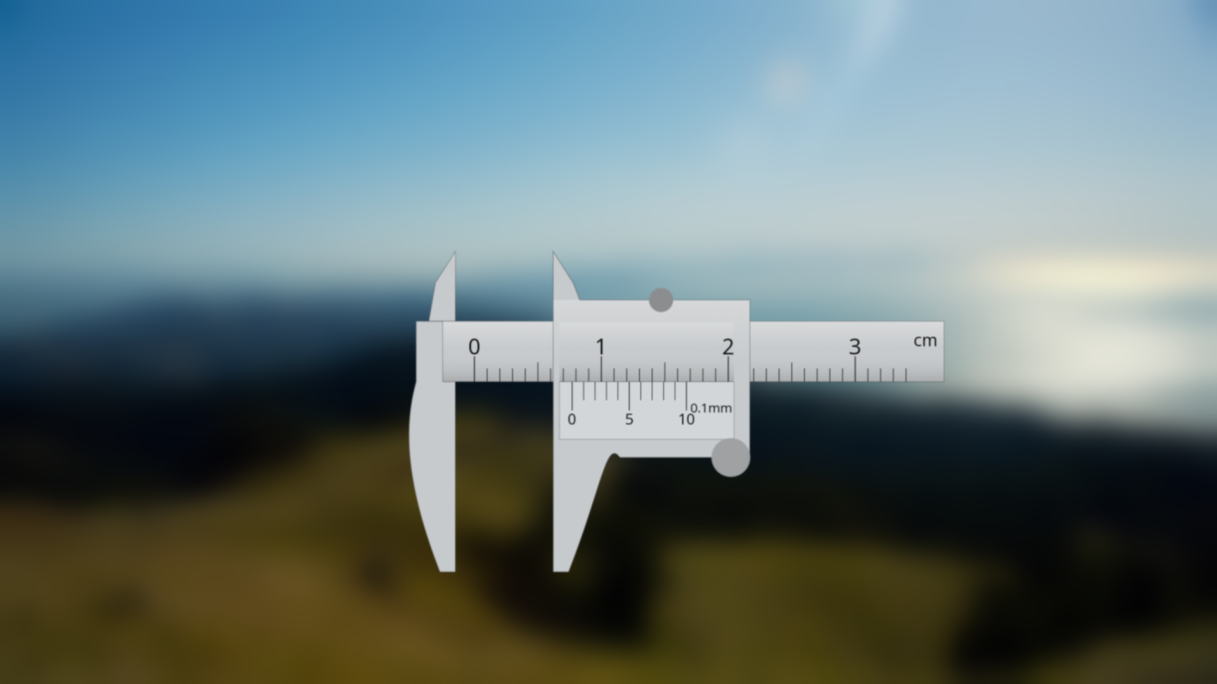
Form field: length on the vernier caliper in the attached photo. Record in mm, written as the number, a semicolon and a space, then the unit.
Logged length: 7.7; mm
